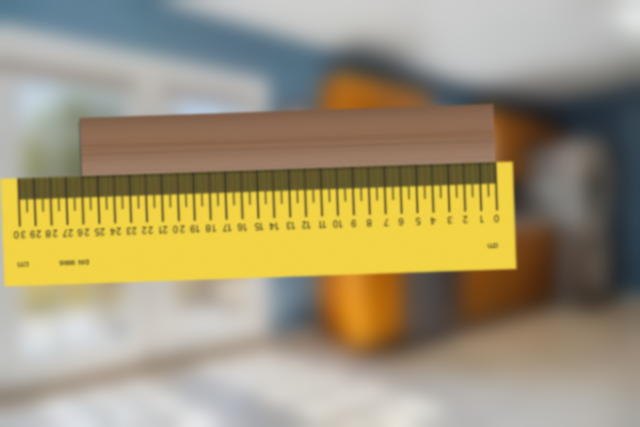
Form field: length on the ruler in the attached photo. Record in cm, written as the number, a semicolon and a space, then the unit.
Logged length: 26; cm
